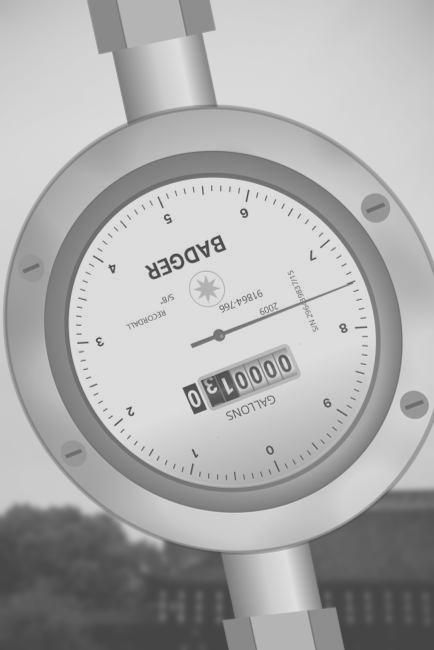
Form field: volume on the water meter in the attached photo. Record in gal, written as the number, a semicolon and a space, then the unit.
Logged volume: 127.5; gal
